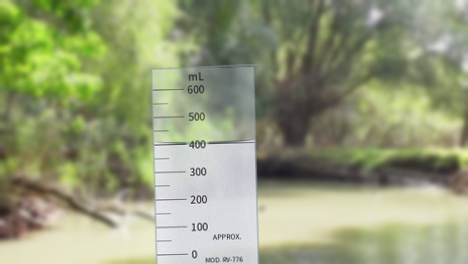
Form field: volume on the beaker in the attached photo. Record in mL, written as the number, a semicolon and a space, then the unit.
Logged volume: 400; mL
